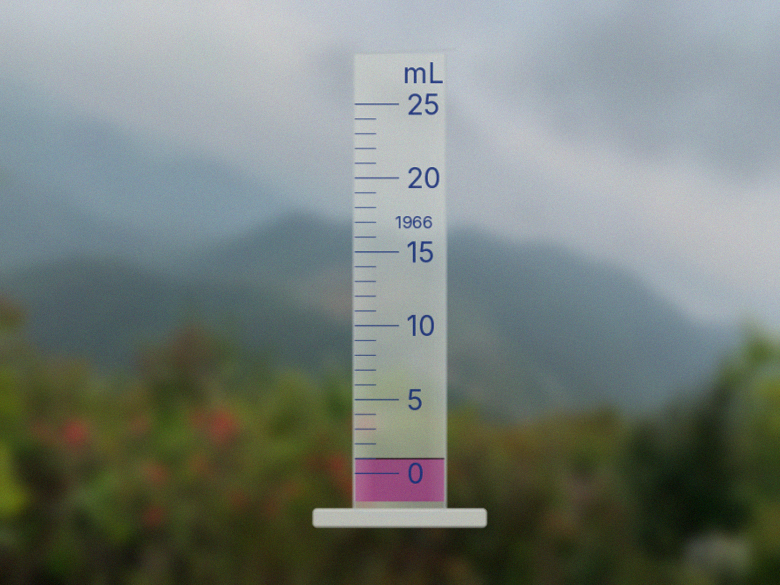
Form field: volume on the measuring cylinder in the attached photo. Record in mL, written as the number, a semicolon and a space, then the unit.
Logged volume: 1; mL
